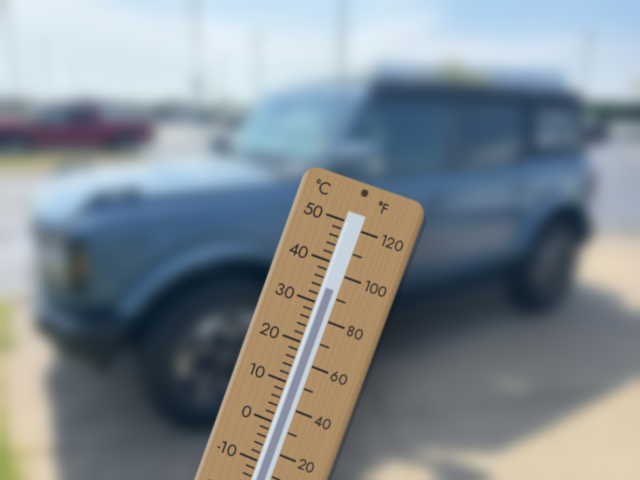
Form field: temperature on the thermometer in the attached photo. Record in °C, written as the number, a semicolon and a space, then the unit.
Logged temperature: 34; °C
